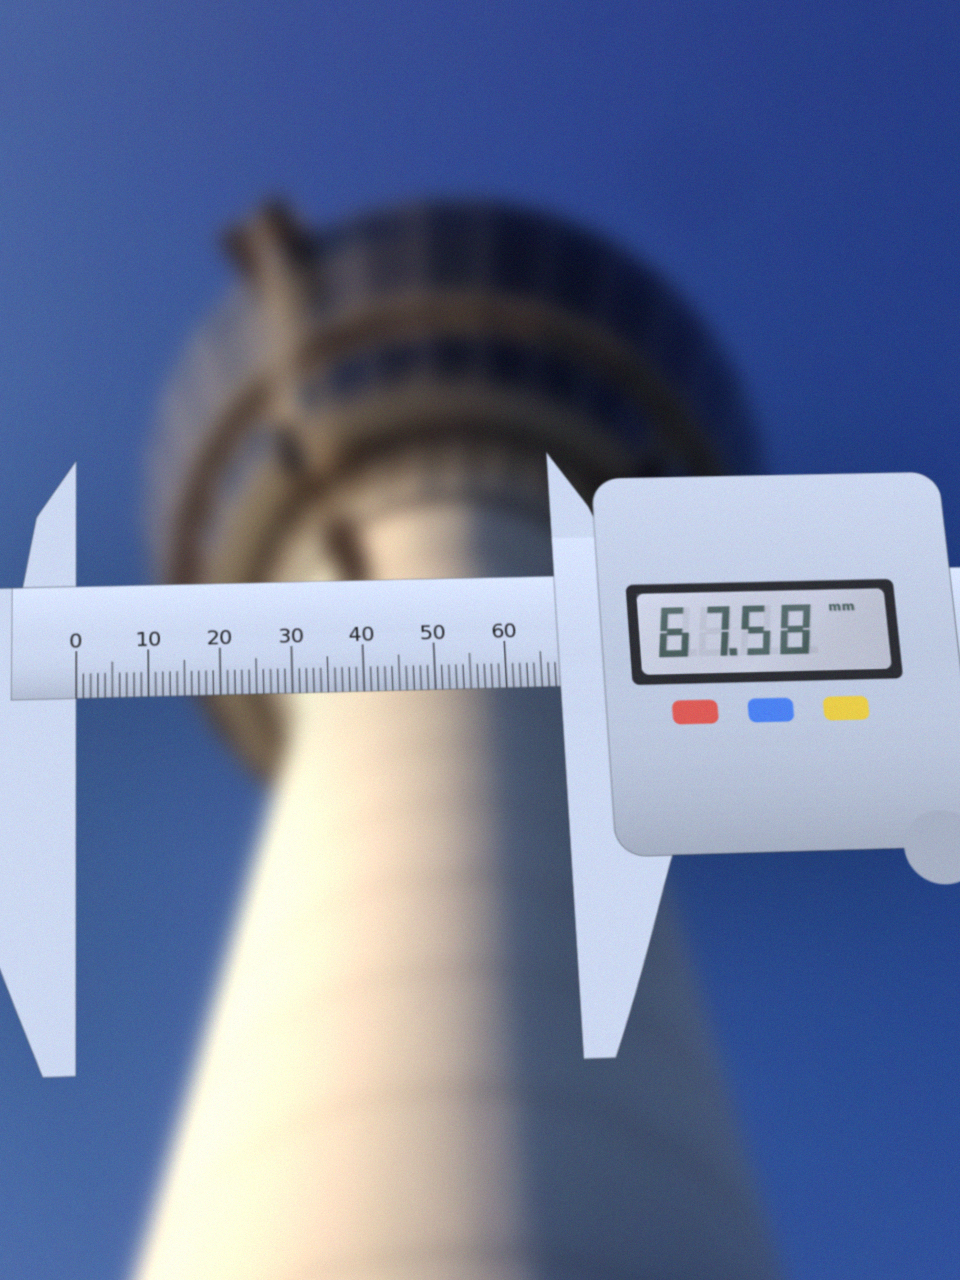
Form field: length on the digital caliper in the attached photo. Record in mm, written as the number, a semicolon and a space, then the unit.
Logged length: 67.58; mm
